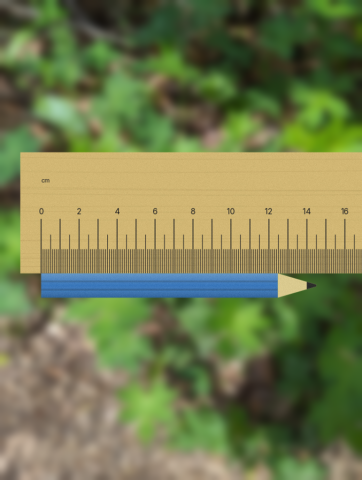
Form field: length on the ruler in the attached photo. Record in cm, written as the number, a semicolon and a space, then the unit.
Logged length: 14.5; cm
